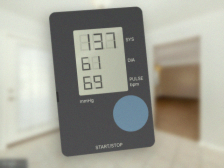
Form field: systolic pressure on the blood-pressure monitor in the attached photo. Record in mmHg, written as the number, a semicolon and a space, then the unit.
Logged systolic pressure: 137; mmHg
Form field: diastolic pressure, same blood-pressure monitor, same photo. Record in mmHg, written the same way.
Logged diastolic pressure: 61; mmHg
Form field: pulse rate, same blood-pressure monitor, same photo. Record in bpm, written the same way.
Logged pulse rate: 69; bpm
